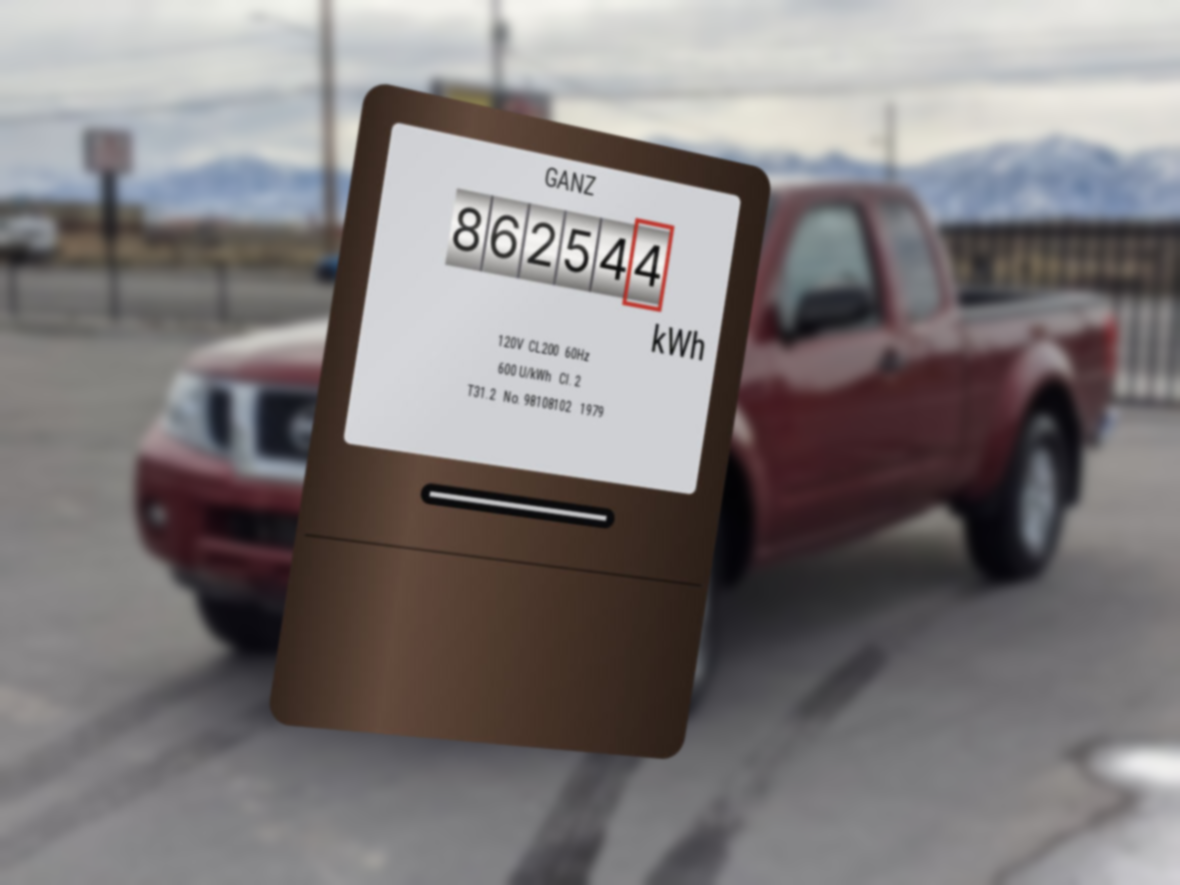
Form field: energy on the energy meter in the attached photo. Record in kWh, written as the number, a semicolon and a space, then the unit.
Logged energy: 86254.4; kWh
